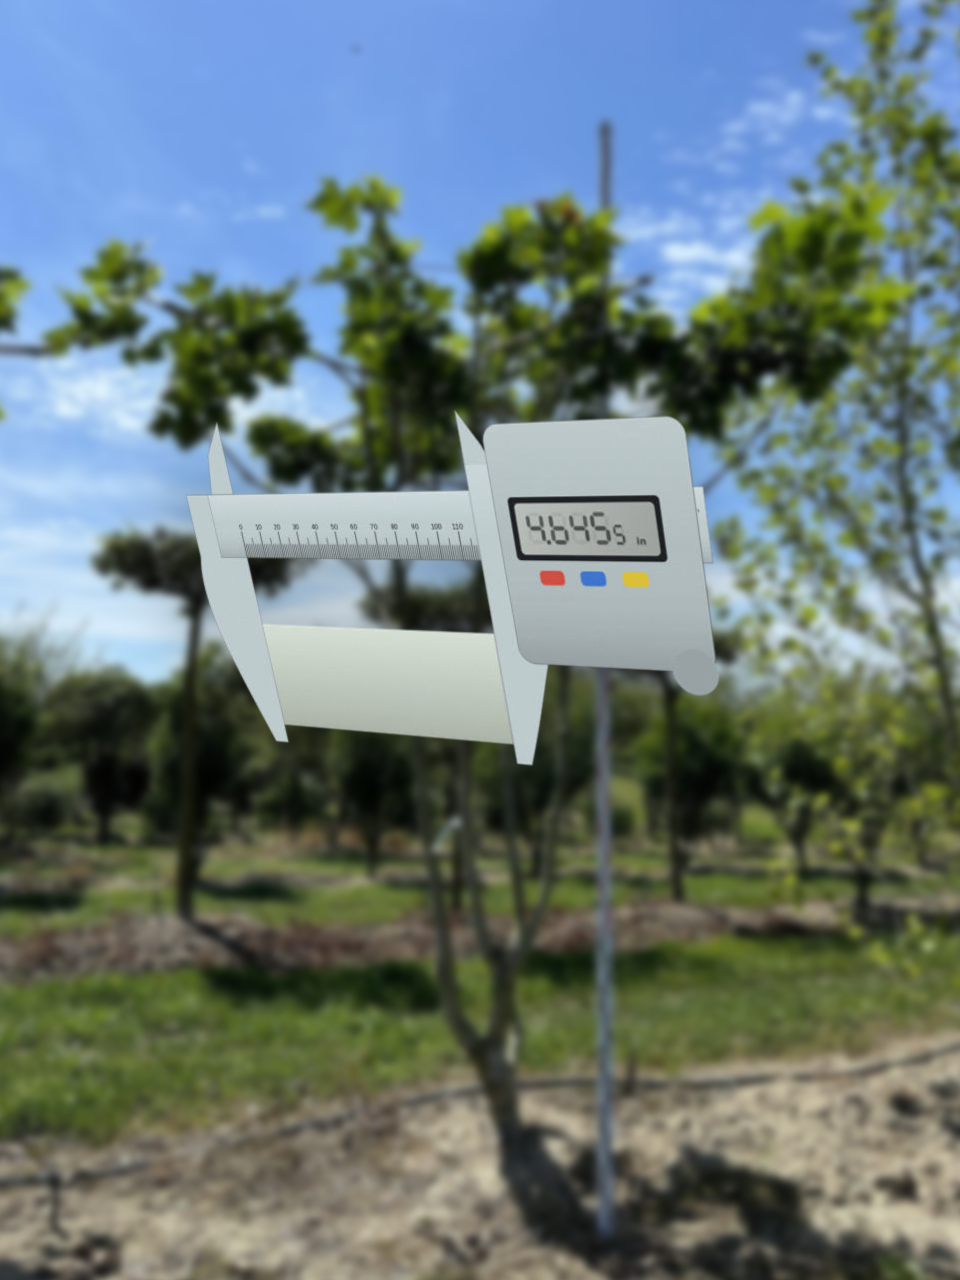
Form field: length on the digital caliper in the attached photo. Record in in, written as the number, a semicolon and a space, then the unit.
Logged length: 4.6455; in
